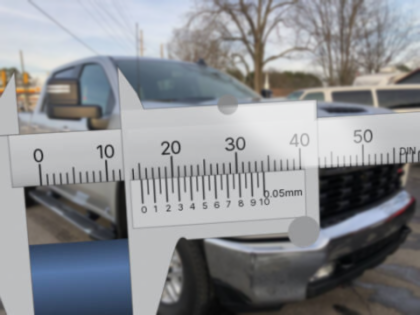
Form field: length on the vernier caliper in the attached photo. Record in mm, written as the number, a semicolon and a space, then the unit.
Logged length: 15.2; mm
